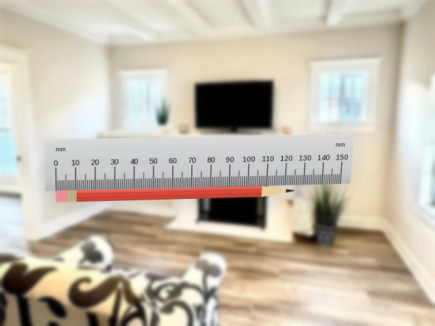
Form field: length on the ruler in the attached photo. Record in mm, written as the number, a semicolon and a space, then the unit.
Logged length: 125; mm
